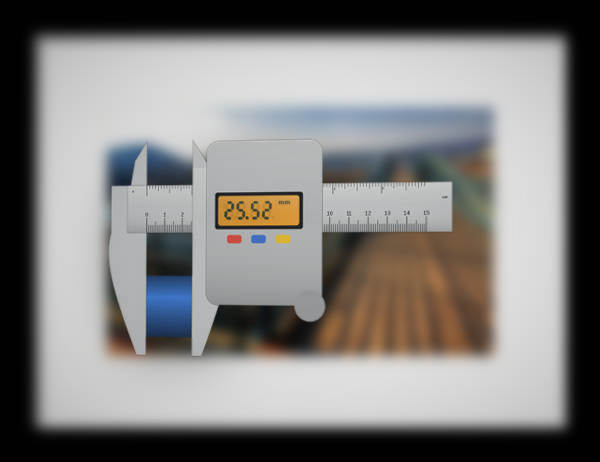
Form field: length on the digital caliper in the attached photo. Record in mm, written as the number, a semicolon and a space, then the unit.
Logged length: 25.52; mm
